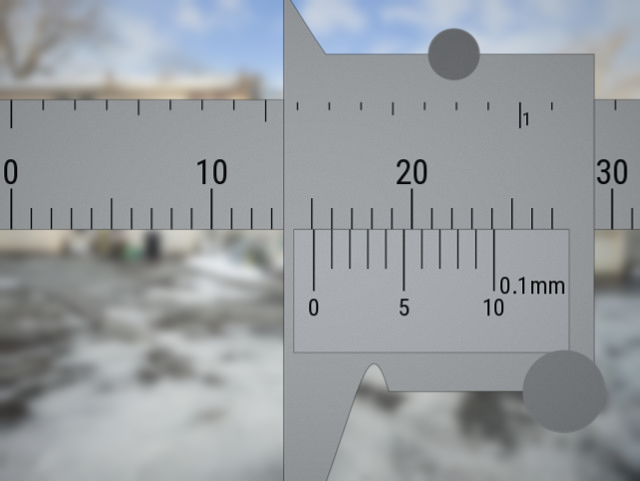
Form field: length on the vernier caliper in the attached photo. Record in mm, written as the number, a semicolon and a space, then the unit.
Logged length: 15.1; mm
